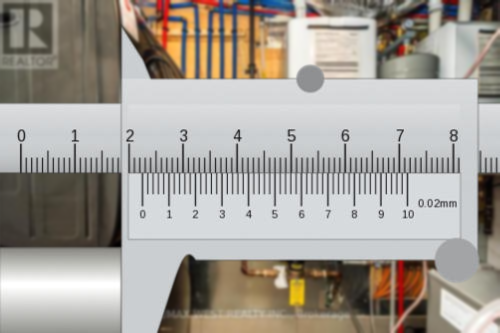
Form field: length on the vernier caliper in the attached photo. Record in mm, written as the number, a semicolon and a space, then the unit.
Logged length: 22.5; mm
